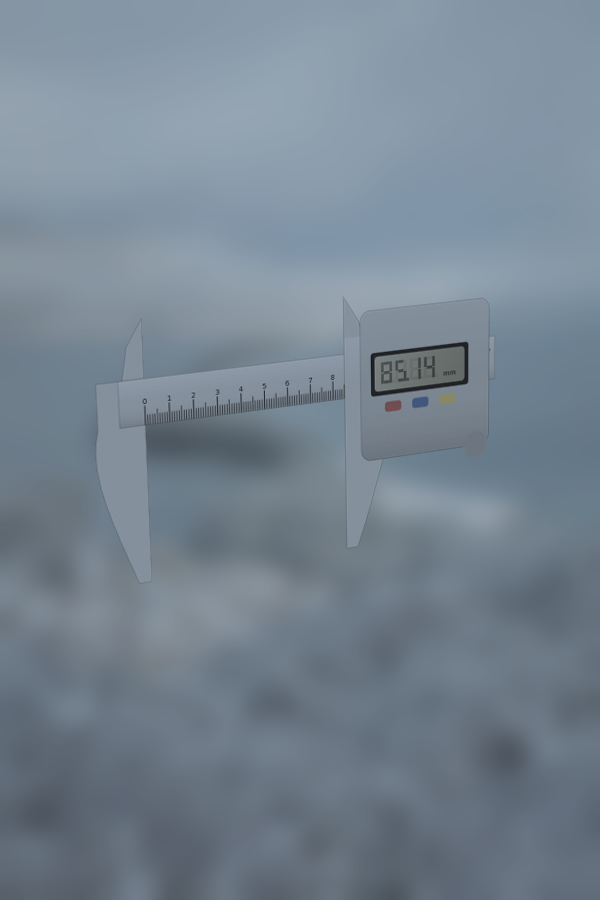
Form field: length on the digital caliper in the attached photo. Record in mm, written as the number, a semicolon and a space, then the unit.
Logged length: 85.14; mm
